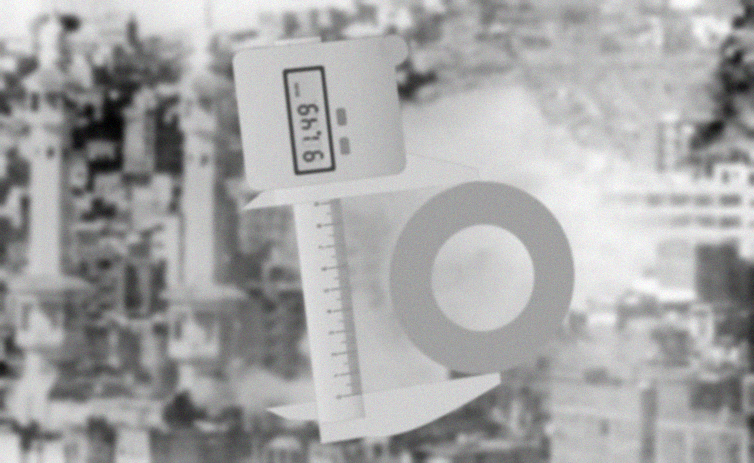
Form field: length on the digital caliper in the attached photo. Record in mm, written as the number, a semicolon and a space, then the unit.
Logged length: 91.49; mm
